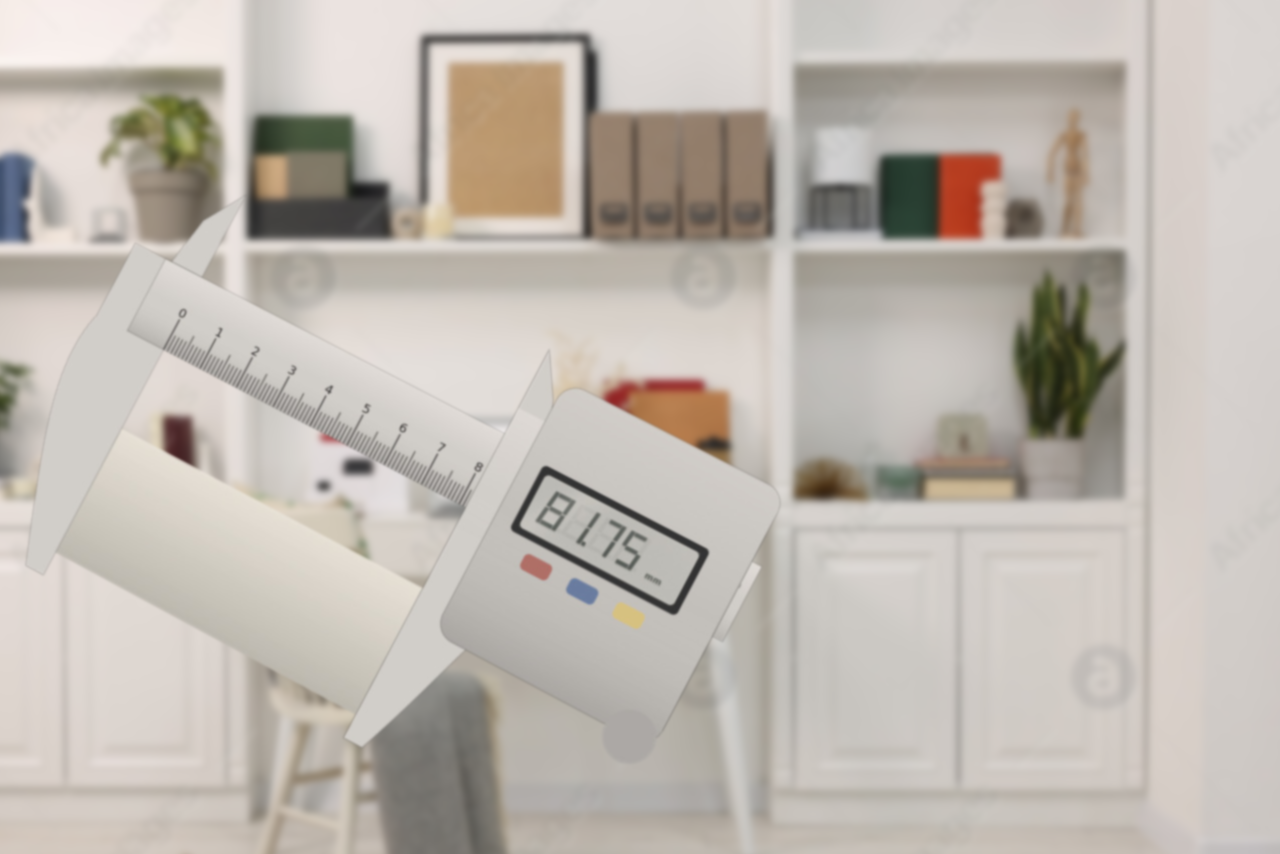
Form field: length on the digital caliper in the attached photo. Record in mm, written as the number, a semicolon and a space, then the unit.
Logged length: 81.75; mm
